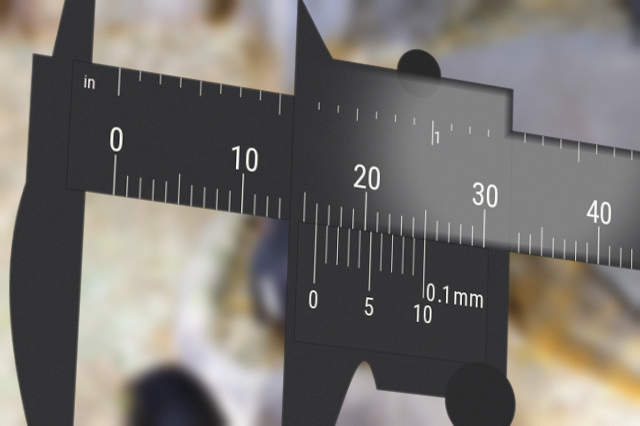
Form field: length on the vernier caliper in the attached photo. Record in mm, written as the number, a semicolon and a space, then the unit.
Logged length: 16.0; mm
